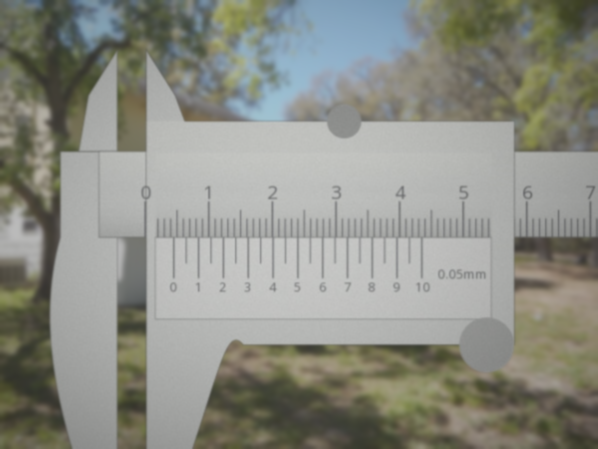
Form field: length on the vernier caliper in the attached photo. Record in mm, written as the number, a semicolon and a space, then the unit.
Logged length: 4.5; mm
